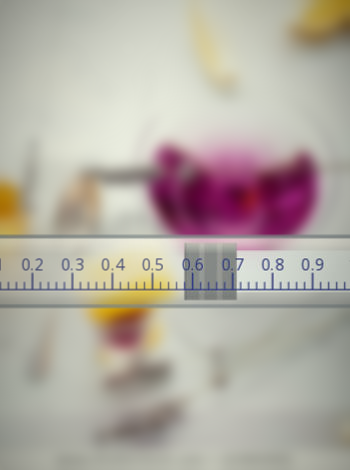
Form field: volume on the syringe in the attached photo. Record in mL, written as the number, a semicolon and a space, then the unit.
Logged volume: 0.58; mL
